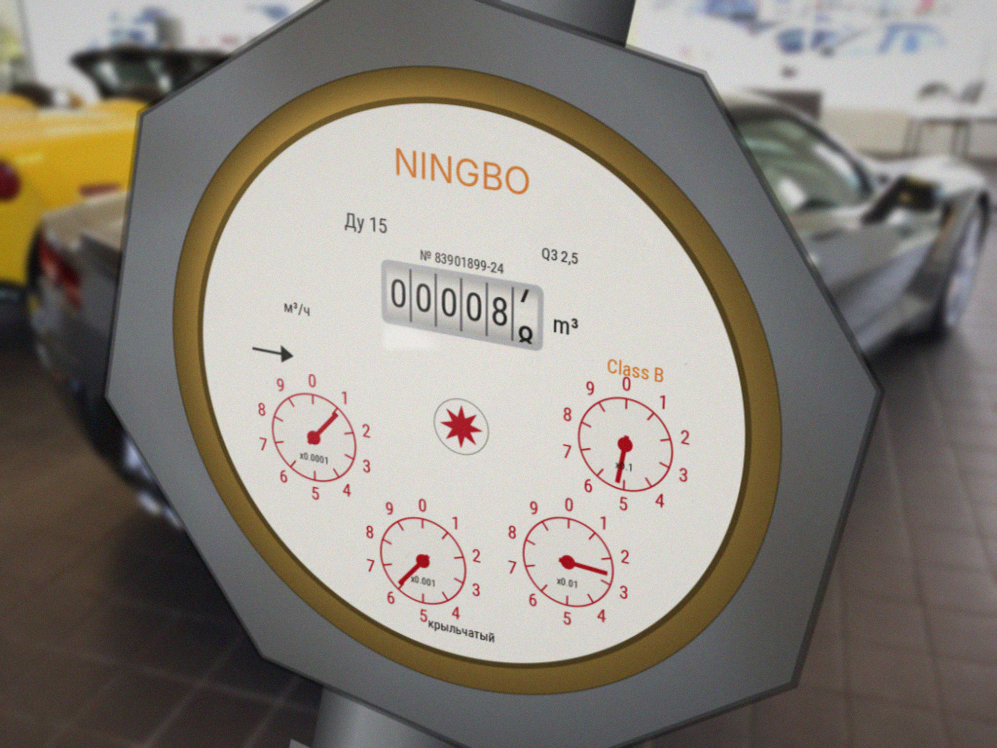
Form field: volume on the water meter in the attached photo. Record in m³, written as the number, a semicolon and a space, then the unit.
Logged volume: 87.5261; m³
